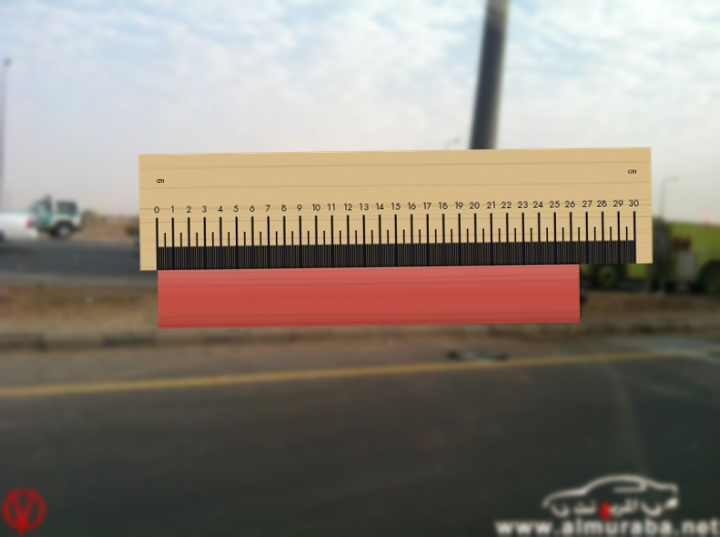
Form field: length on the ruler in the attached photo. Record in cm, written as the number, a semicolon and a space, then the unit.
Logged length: 26.5; cm
